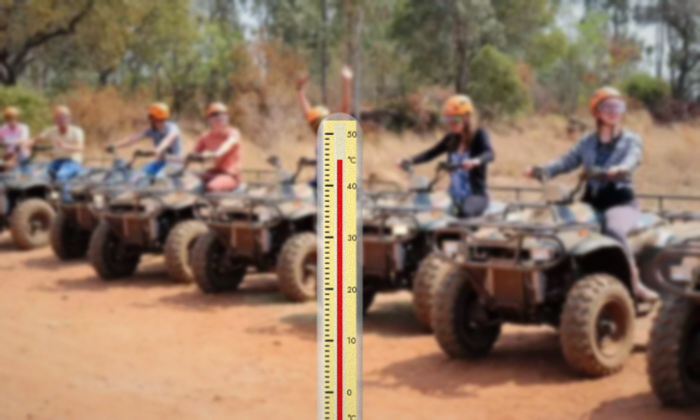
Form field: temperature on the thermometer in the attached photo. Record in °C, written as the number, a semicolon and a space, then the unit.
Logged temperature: 45; °C
